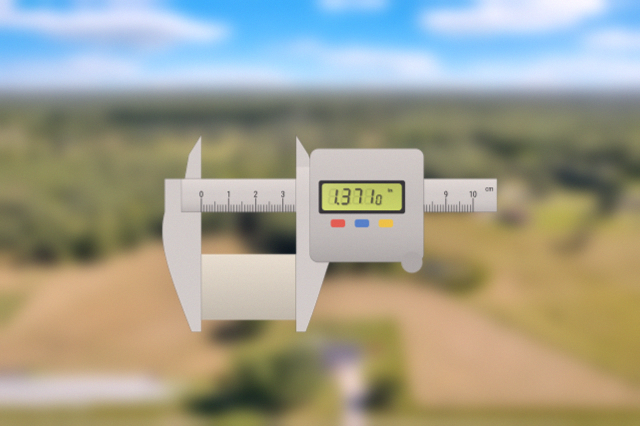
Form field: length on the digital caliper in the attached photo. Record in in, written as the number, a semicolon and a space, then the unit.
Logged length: 1.3710; in
